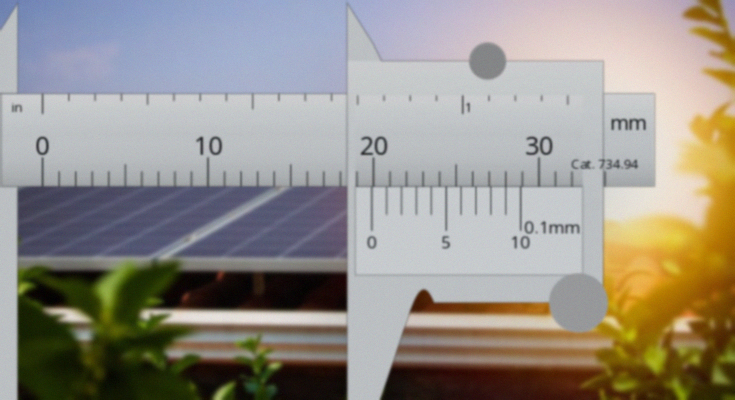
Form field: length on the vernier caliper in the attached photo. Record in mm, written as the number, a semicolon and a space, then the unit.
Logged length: 19.9; mm
